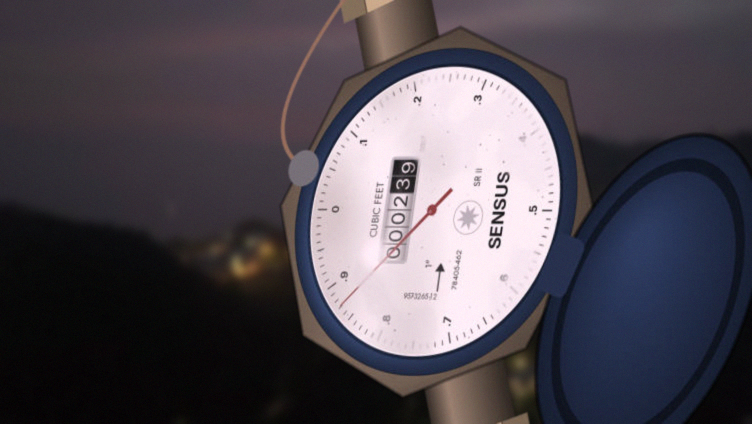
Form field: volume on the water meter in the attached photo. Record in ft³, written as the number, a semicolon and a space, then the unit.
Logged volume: 238.87; ft³
